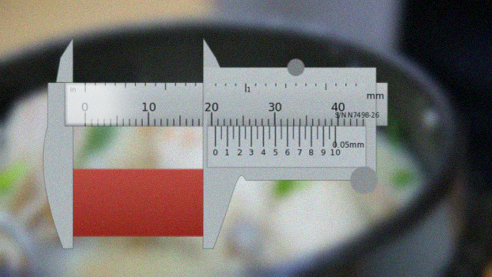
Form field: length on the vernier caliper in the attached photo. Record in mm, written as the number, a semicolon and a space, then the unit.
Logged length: 20.6; mm
